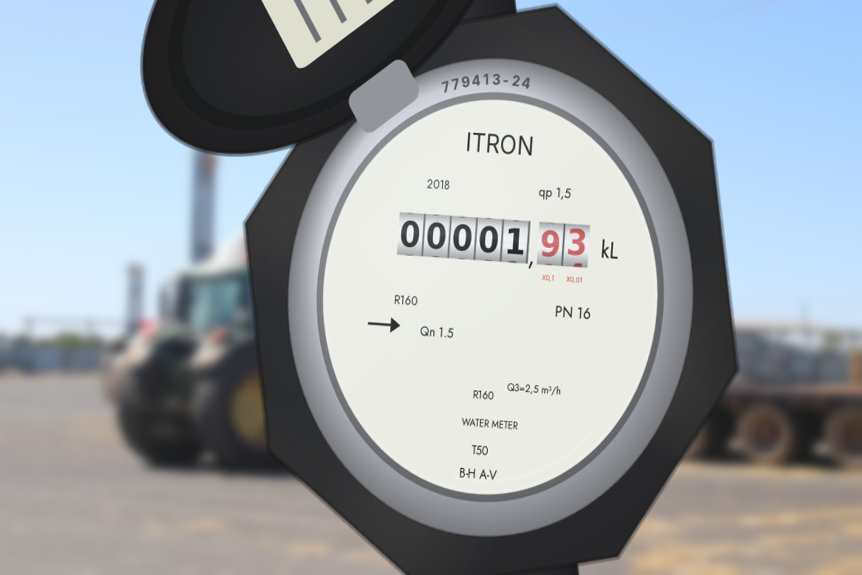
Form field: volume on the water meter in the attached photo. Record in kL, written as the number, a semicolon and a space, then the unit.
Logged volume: 1.93; kL
